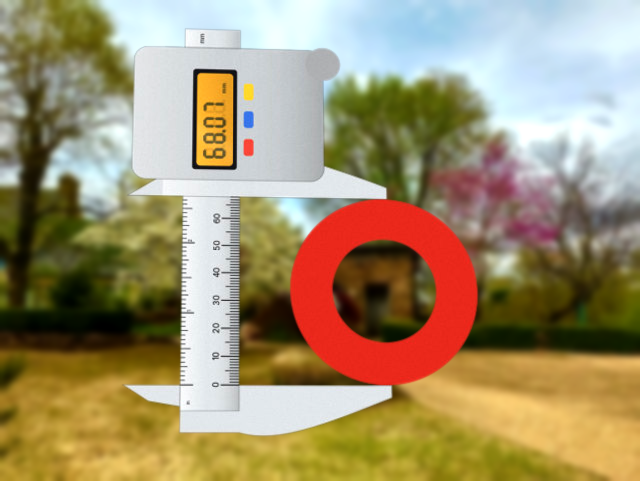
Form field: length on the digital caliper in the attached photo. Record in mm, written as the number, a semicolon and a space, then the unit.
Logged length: 68.07; mm
